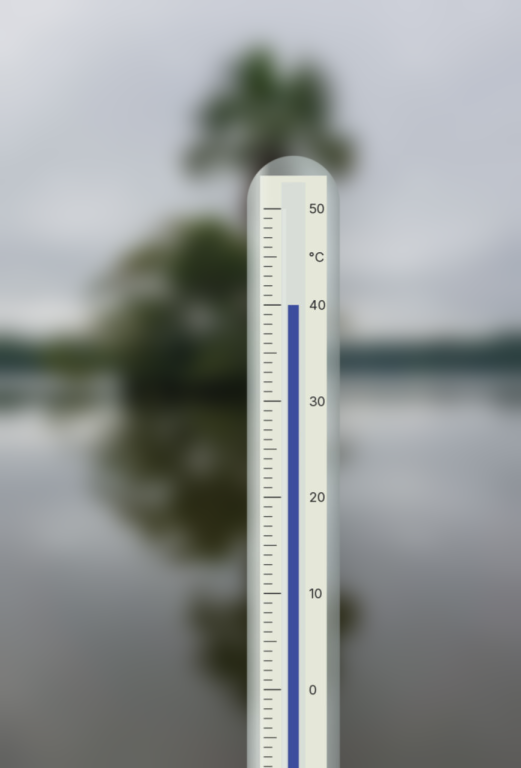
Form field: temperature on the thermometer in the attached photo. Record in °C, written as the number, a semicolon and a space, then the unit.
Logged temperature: 40; °C
